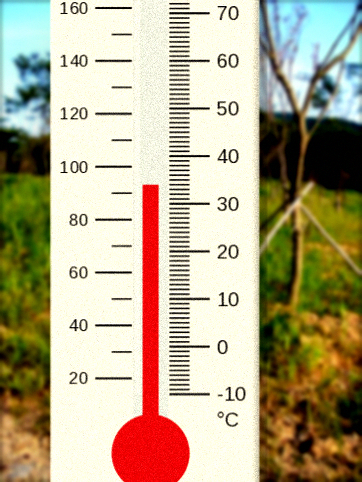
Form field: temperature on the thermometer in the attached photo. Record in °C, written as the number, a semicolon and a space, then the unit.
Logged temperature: 34; °C
